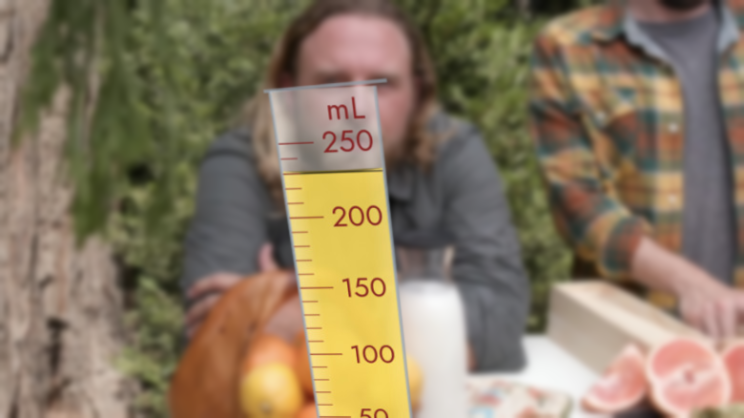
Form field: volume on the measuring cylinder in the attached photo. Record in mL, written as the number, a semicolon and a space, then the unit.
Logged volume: 230; mL
